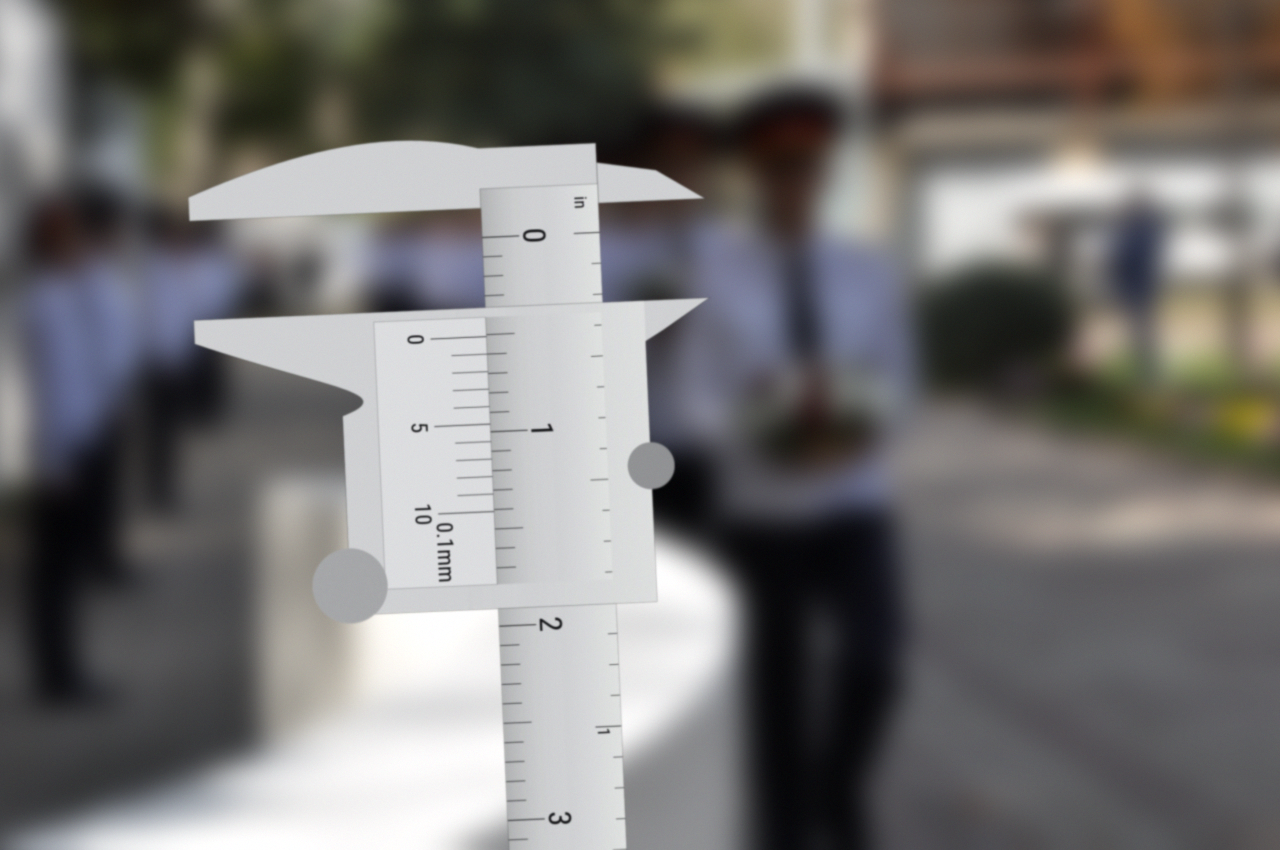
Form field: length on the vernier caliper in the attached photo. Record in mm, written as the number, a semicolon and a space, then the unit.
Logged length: 5.1; mm
